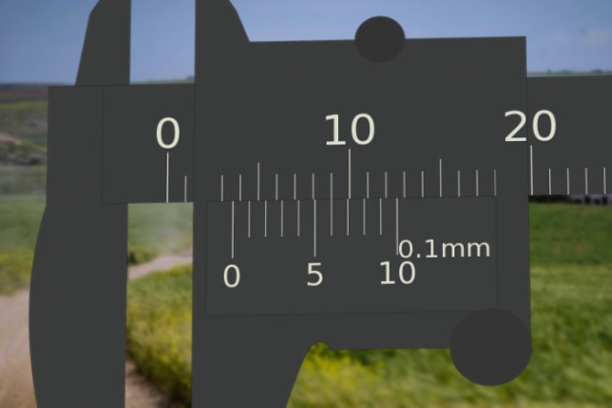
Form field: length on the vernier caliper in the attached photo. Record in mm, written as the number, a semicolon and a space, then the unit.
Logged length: 3.6; mm
